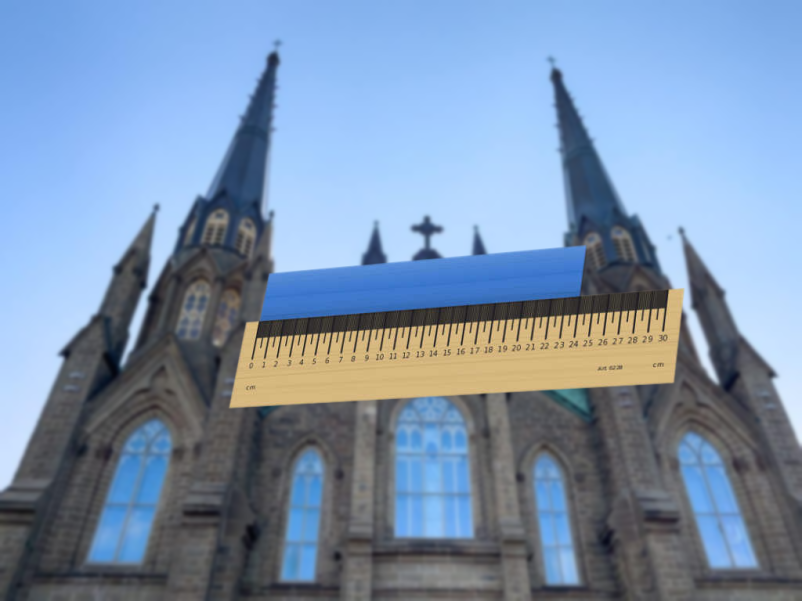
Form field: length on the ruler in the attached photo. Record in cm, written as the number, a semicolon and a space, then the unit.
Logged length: 24; cm
